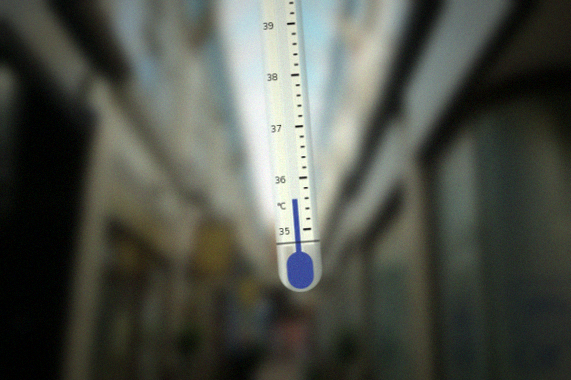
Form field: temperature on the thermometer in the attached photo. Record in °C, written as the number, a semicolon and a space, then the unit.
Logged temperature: 35.6; °C
